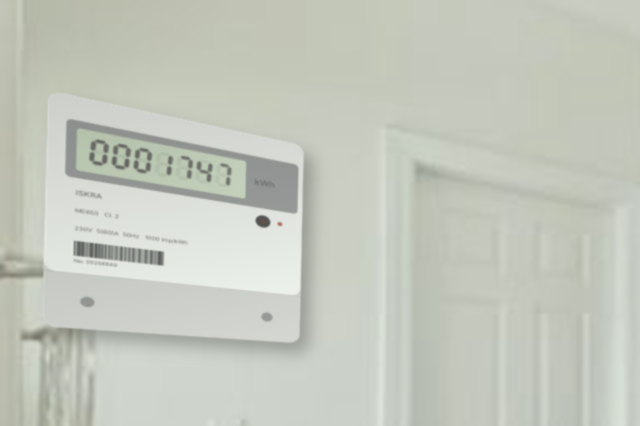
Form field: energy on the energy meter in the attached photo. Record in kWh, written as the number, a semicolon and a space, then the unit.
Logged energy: 1747; kWh
